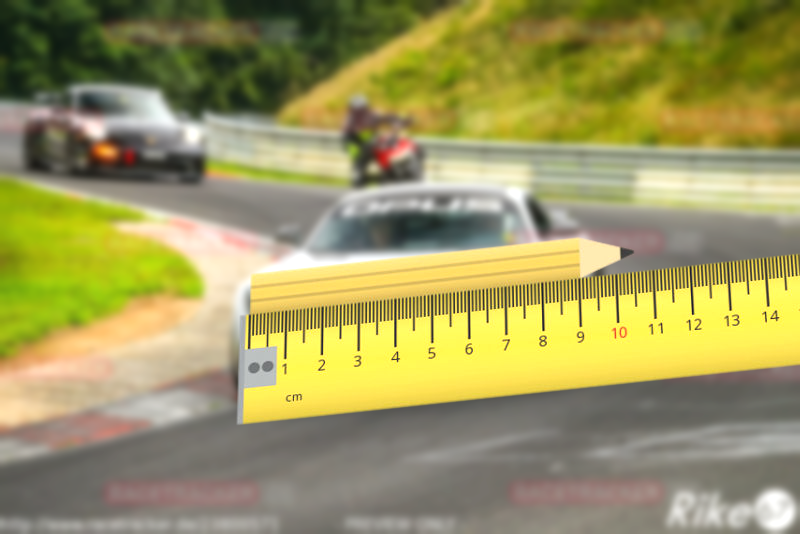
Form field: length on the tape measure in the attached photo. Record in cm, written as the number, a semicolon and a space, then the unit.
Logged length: 10.5; cm
